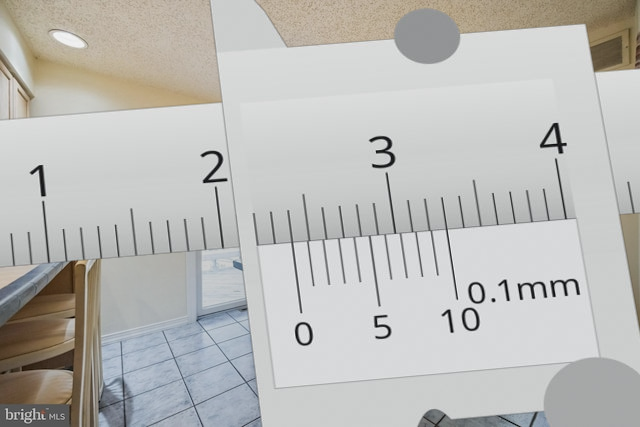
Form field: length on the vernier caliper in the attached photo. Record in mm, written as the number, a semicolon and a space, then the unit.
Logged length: 24.0; mm
